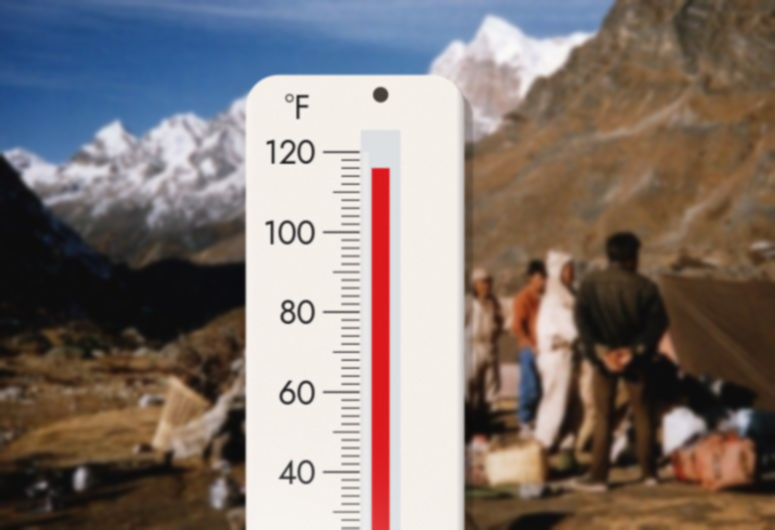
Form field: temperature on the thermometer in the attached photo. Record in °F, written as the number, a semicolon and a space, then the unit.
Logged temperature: 116; °F
